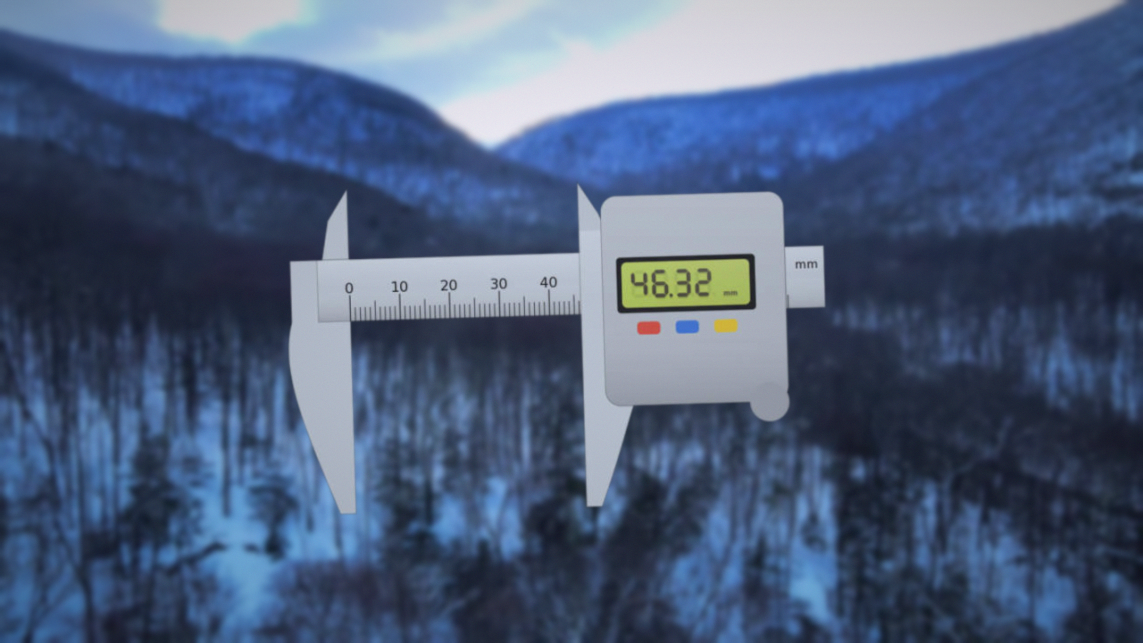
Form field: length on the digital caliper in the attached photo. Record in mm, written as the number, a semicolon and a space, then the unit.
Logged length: 46.32; mm
